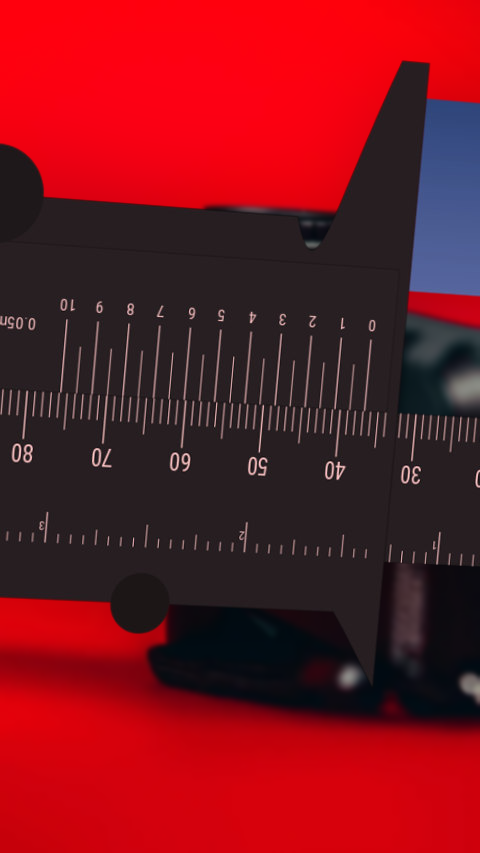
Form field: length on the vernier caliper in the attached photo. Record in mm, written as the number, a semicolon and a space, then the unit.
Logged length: 36.8; mm
